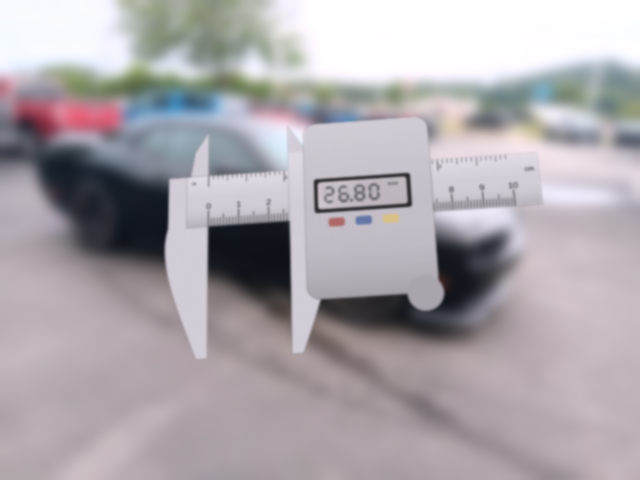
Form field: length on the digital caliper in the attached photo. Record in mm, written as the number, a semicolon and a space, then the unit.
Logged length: 26.80; mm
